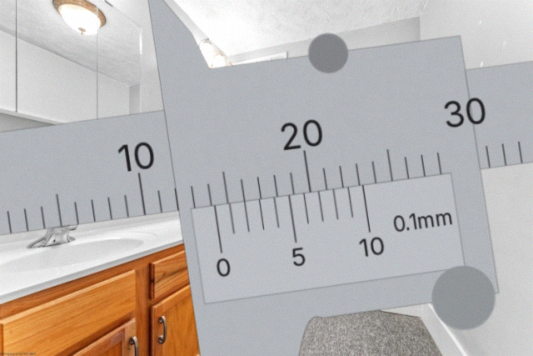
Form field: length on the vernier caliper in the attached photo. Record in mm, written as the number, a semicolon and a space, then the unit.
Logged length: 14.2; mm
